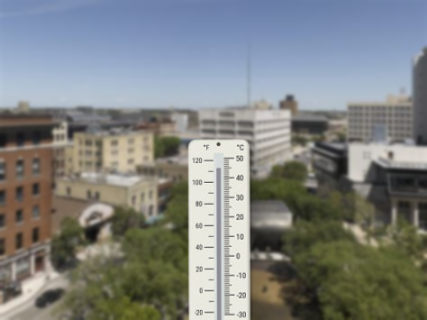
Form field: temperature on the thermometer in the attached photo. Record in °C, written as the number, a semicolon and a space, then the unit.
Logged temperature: 45; °C
